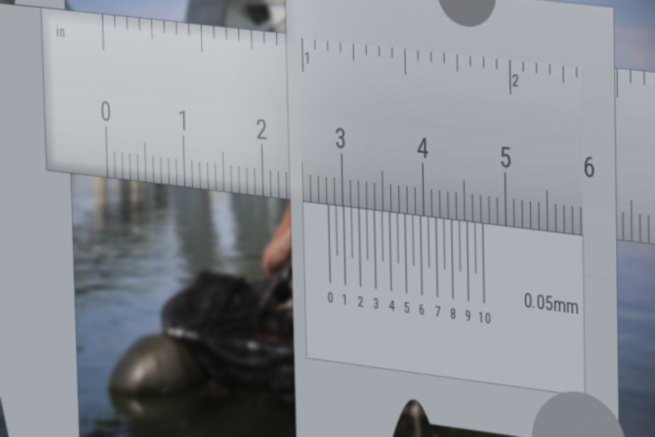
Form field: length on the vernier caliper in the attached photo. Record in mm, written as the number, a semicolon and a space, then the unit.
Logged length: 28.2; mm
